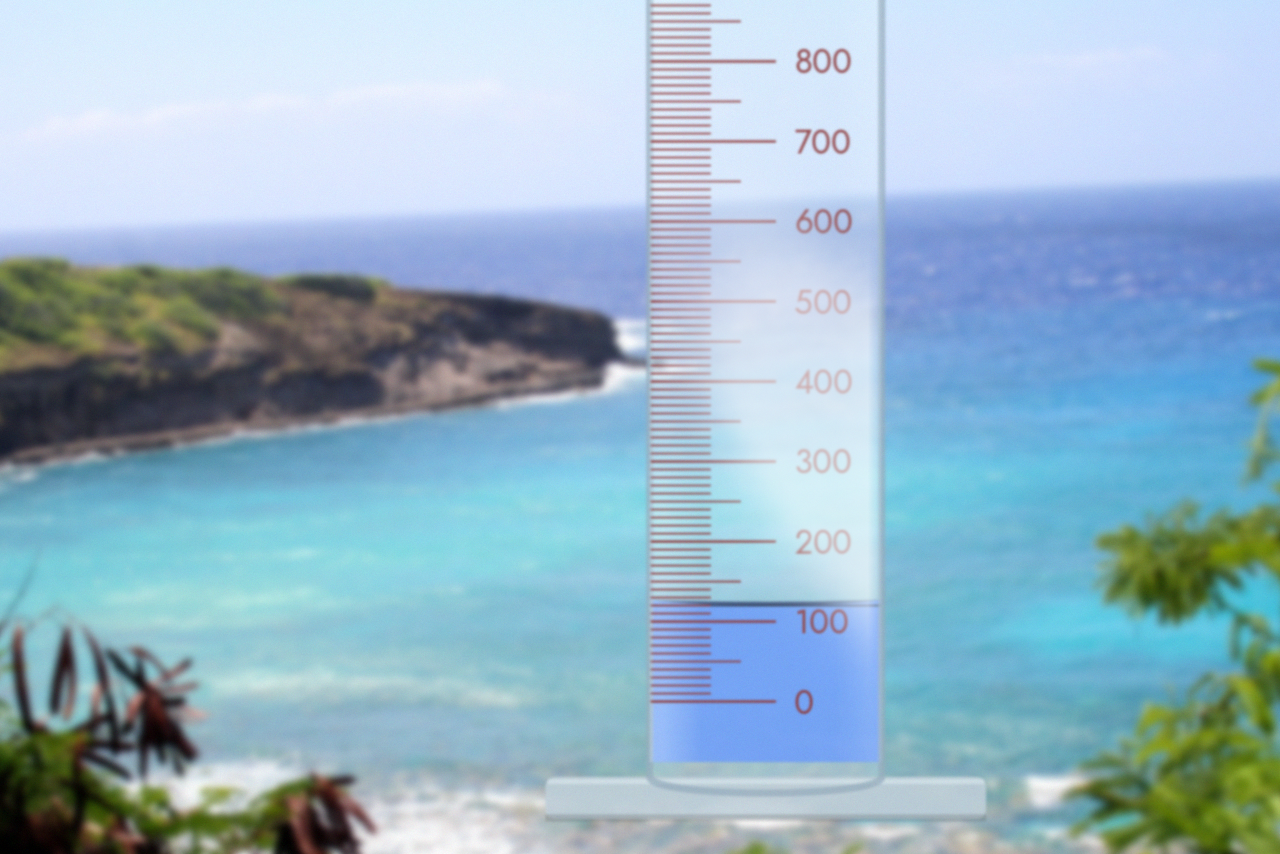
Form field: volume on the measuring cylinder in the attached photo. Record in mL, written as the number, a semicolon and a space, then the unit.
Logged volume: 120; mL
